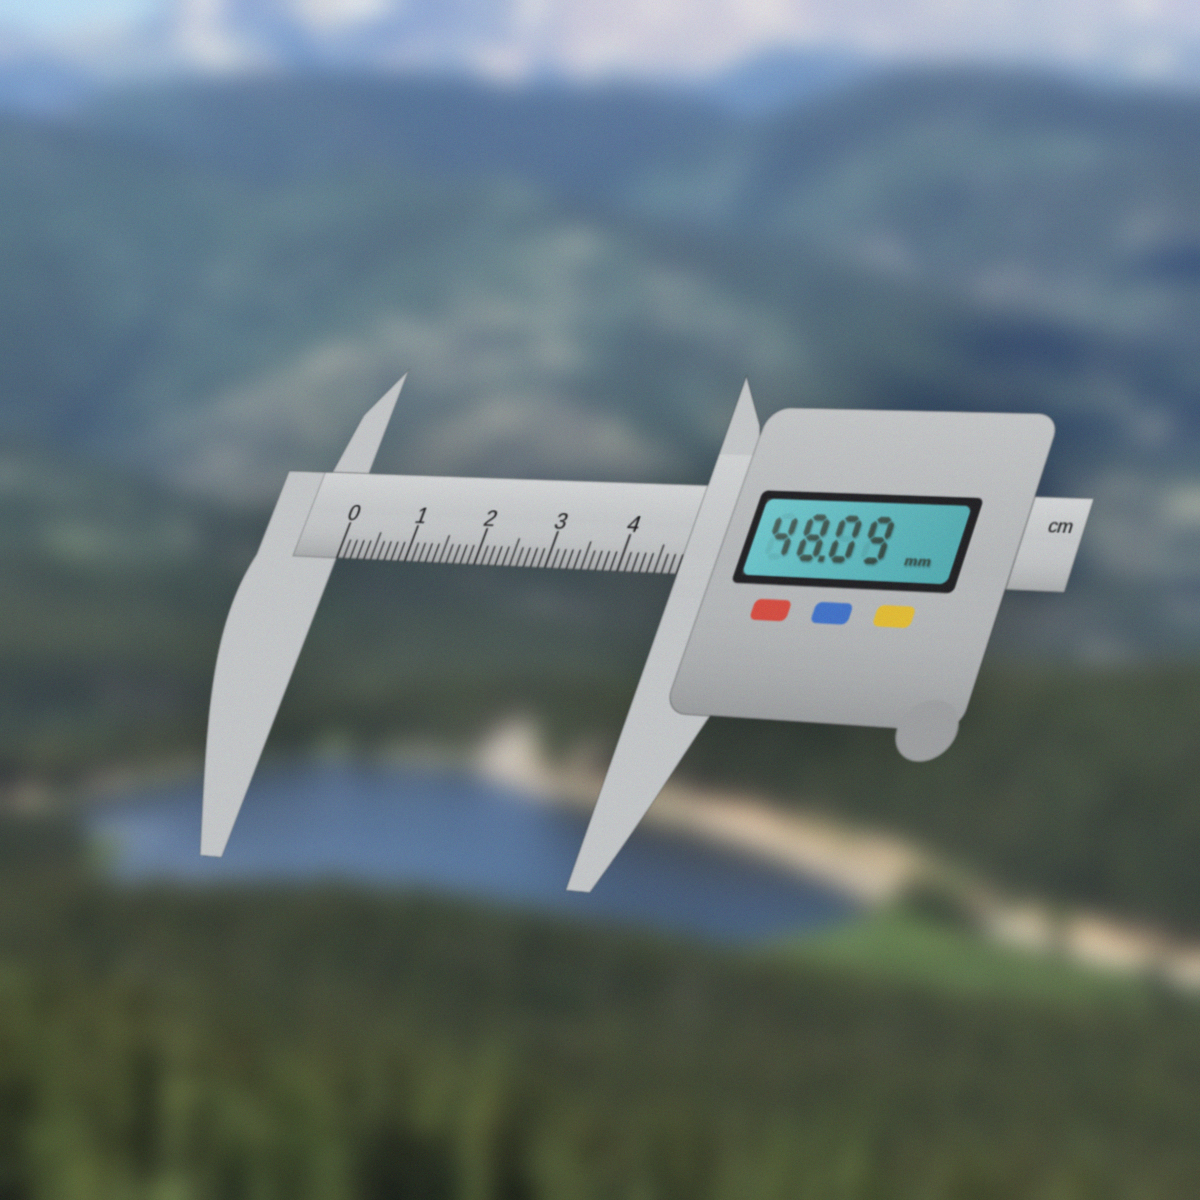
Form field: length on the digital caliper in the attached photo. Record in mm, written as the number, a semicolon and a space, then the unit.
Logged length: 48.09; mm
